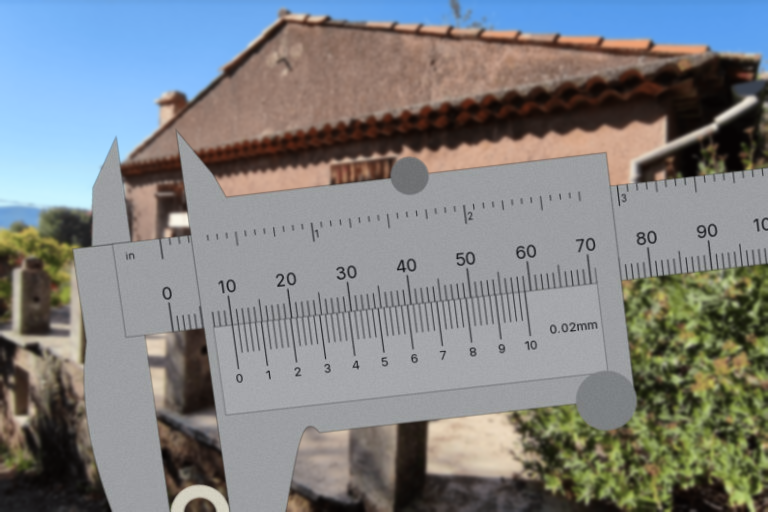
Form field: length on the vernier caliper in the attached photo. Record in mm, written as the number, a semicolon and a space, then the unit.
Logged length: 10.0; mm
